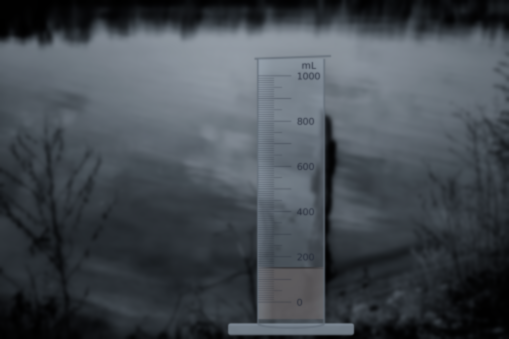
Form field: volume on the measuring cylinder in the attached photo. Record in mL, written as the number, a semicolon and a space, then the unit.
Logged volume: 150; mL
